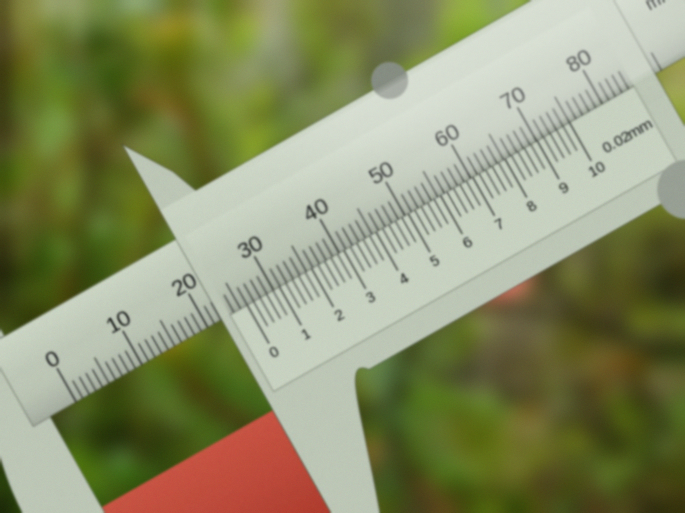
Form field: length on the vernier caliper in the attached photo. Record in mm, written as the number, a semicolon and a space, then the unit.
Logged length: 26.0; mm
